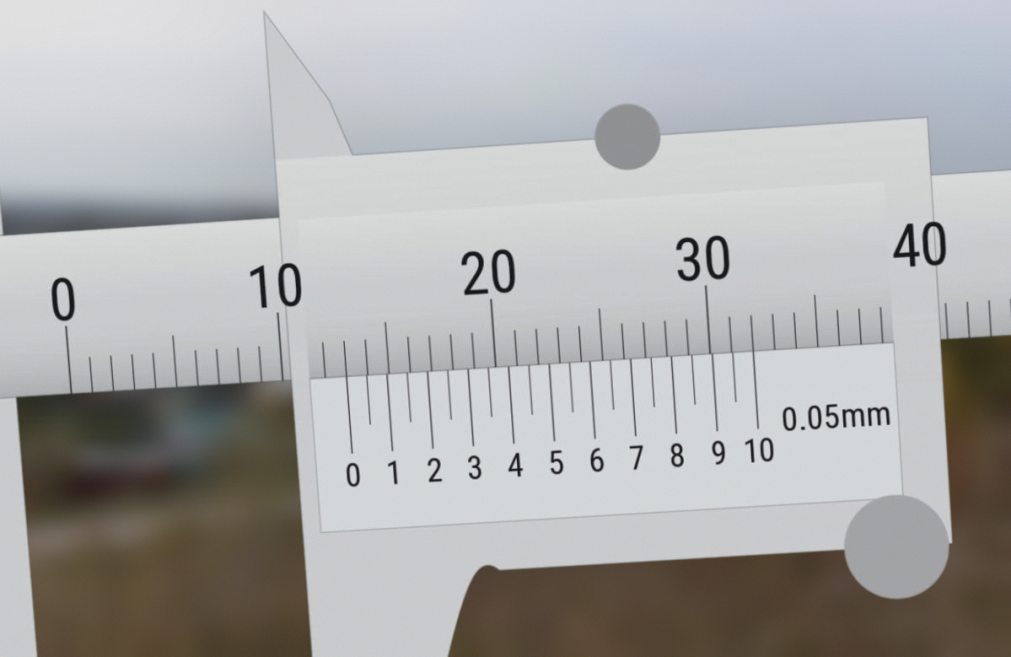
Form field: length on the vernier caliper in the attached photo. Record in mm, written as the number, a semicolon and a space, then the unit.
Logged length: 13.0; mm
